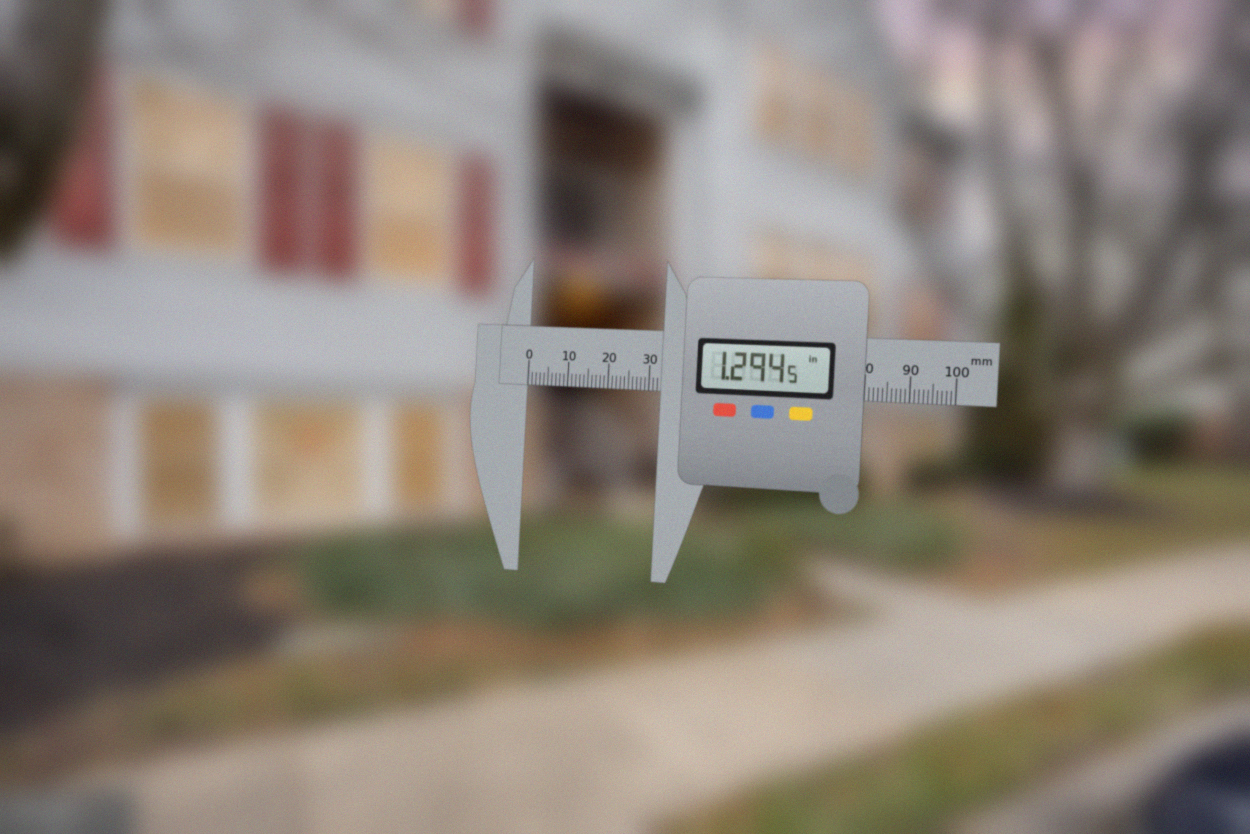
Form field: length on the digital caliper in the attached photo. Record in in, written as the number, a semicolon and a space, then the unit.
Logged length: 1.2945; in
